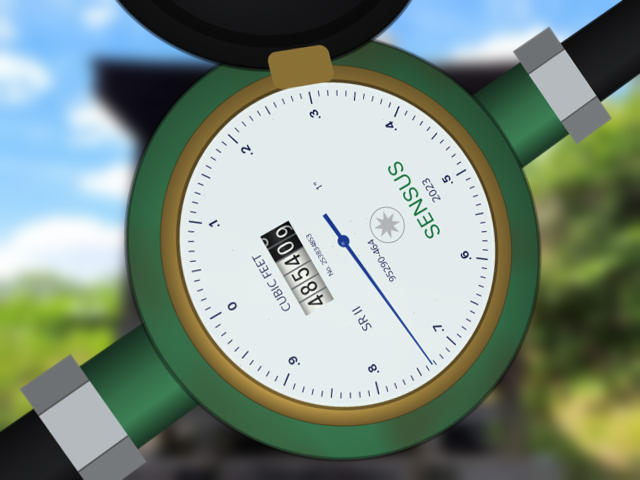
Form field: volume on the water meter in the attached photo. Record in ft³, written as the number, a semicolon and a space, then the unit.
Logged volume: 485408.73; ft³
